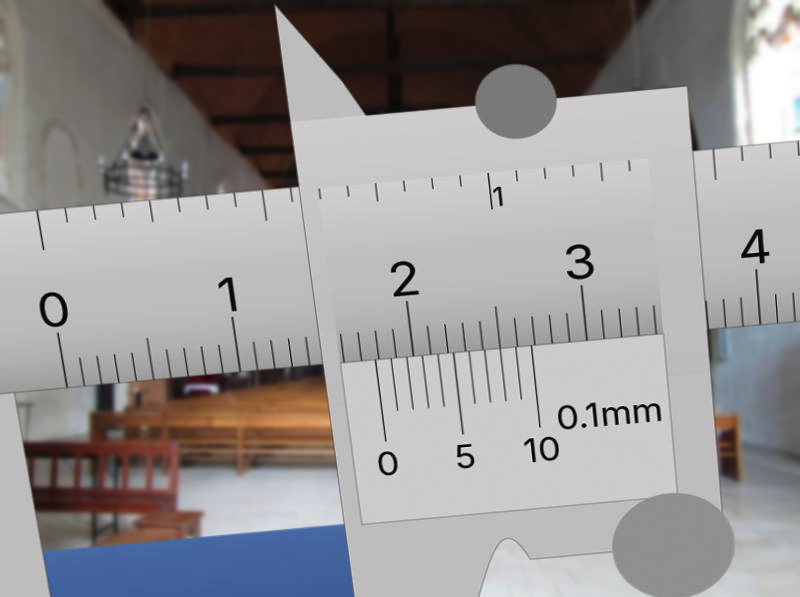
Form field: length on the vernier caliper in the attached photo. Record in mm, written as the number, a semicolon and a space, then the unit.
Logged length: 17.8; mm
